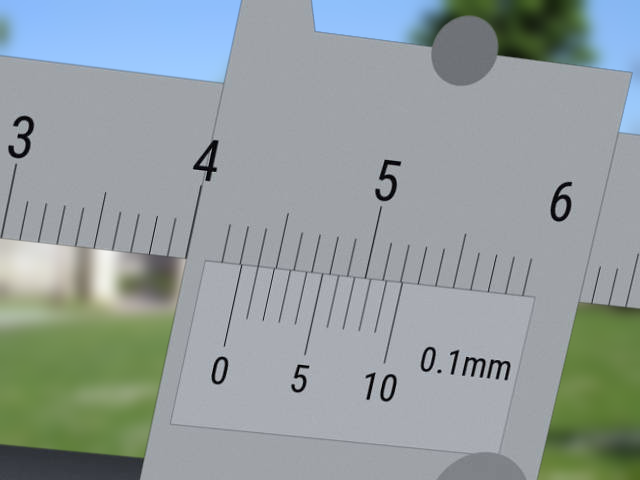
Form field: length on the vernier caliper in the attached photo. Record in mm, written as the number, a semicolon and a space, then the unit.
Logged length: 43.1; mm
